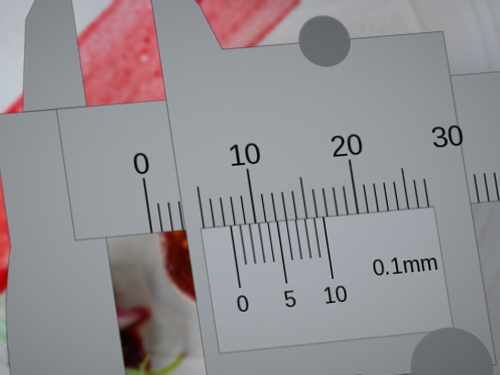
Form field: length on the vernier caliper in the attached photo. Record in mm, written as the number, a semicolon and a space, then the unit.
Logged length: 7.6; mm
